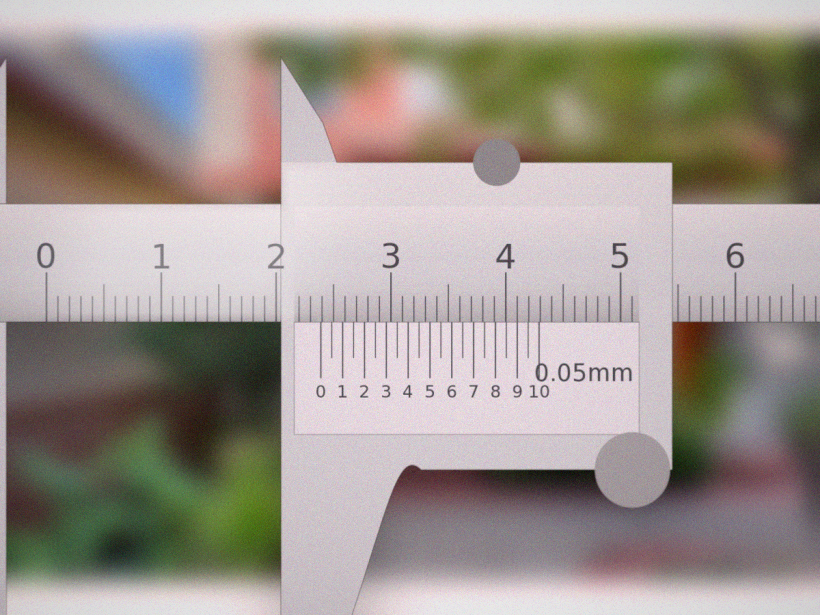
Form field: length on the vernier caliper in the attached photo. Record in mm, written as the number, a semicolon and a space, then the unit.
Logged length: 23.9; mm
